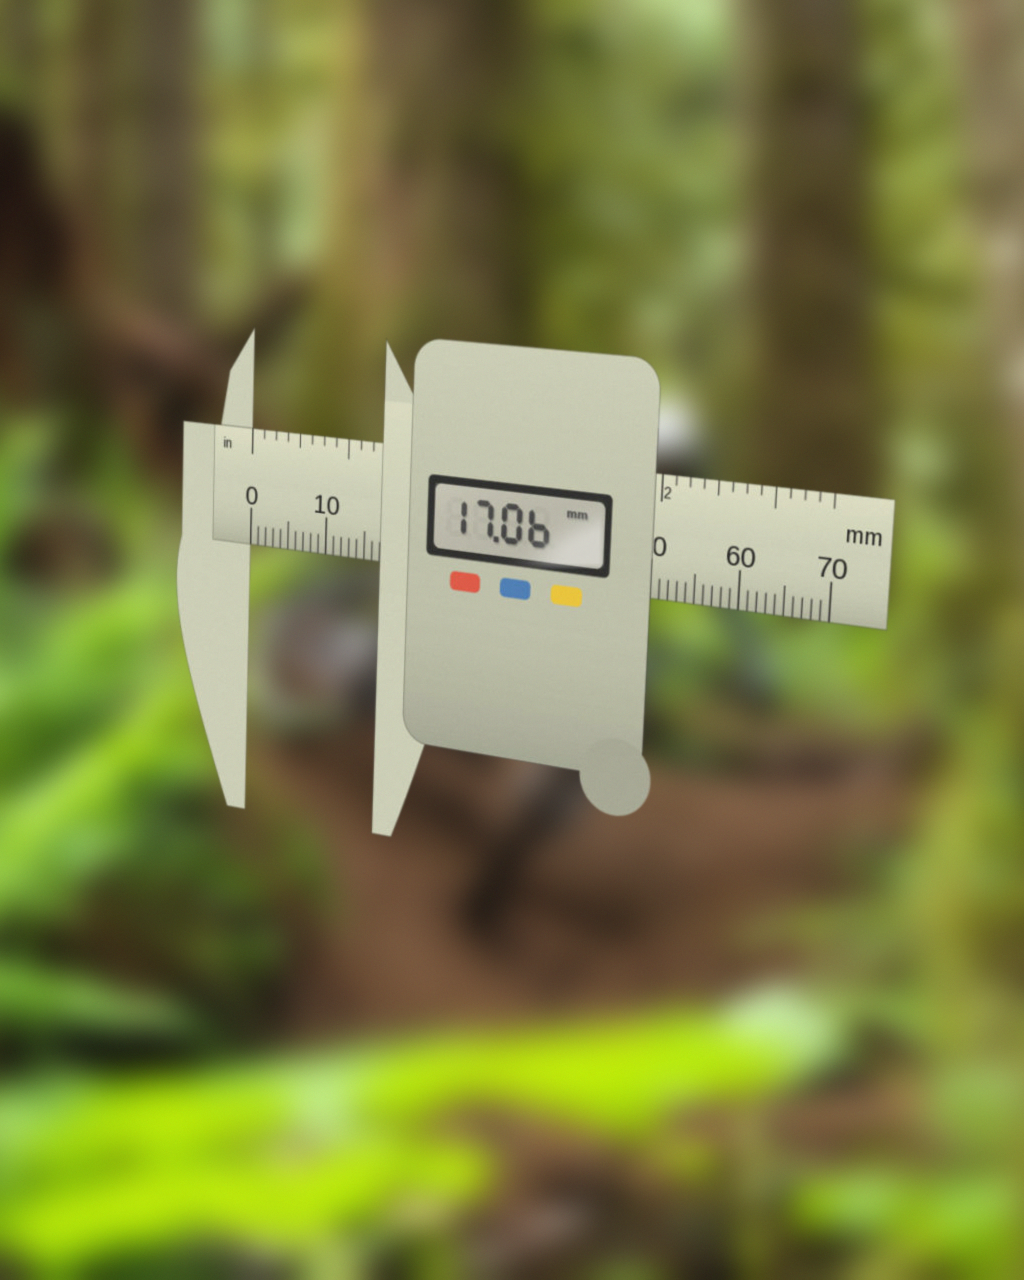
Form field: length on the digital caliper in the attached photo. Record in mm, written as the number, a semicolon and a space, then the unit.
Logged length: 17.06; mm
